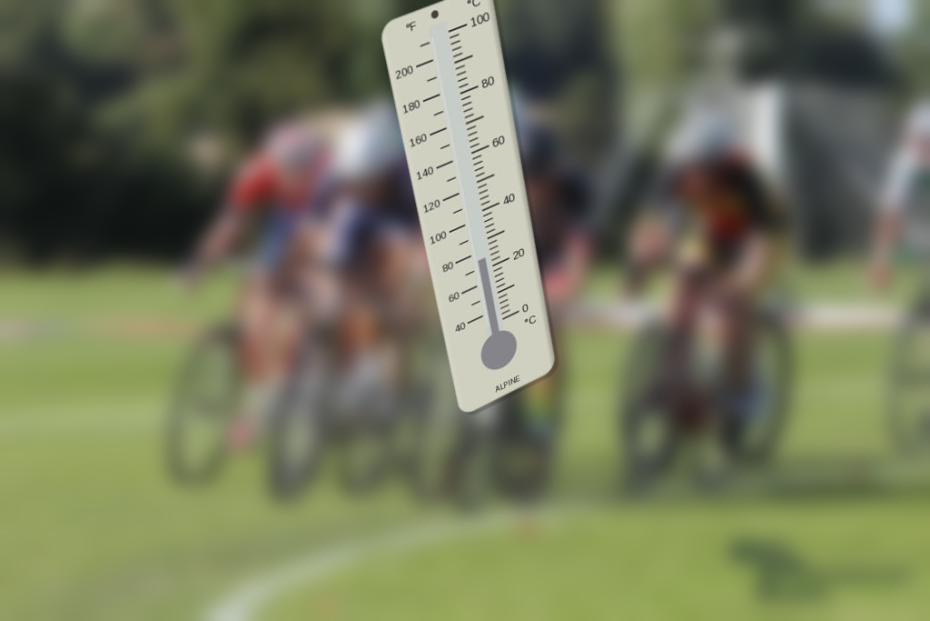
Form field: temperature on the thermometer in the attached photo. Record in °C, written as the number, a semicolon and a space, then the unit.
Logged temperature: 24; °C
